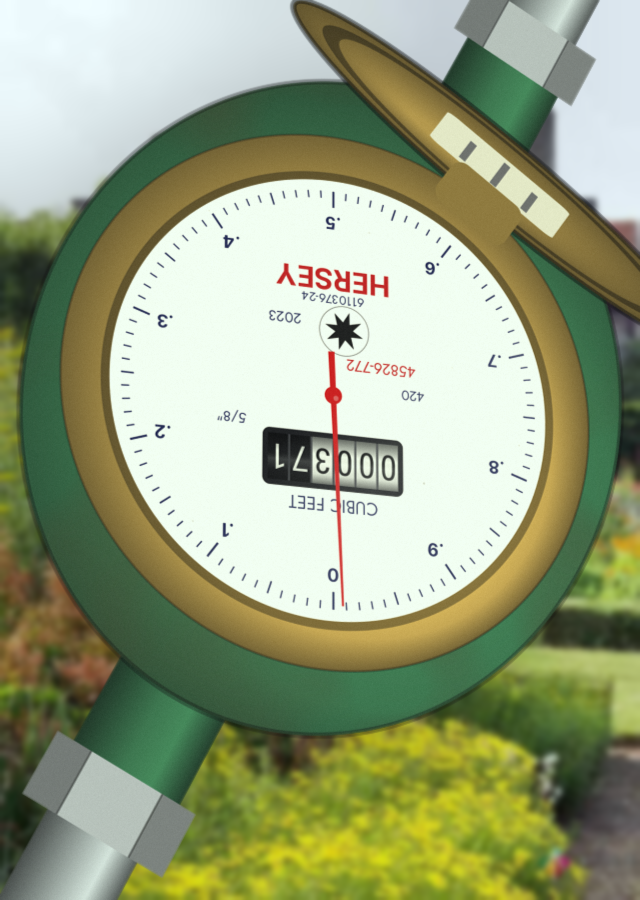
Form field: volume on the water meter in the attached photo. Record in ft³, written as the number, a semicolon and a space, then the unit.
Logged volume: 370.99; ft³
